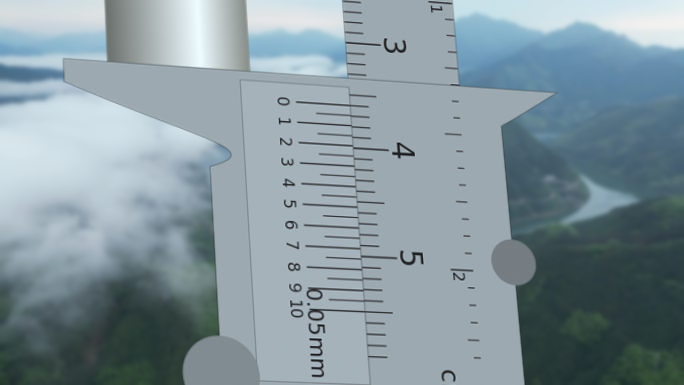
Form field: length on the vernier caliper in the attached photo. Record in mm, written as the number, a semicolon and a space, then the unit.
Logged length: 36.0; mm
